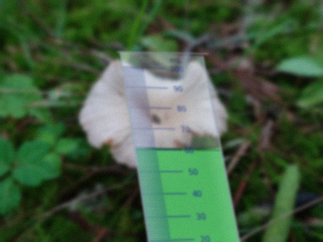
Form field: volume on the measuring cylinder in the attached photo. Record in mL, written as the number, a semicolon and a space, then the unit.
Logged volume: 60; mL
